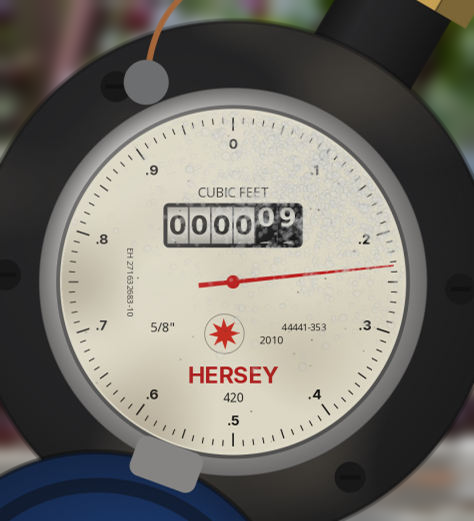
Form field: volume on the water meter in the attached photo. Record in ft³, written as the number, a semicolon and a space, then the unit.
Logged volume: 9.23; ft³
